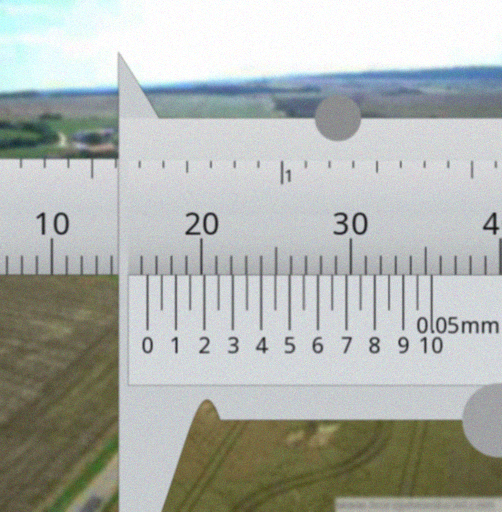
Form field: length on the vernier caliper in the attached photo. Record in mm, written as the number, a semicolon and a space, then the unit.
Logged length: 16.4; mm
